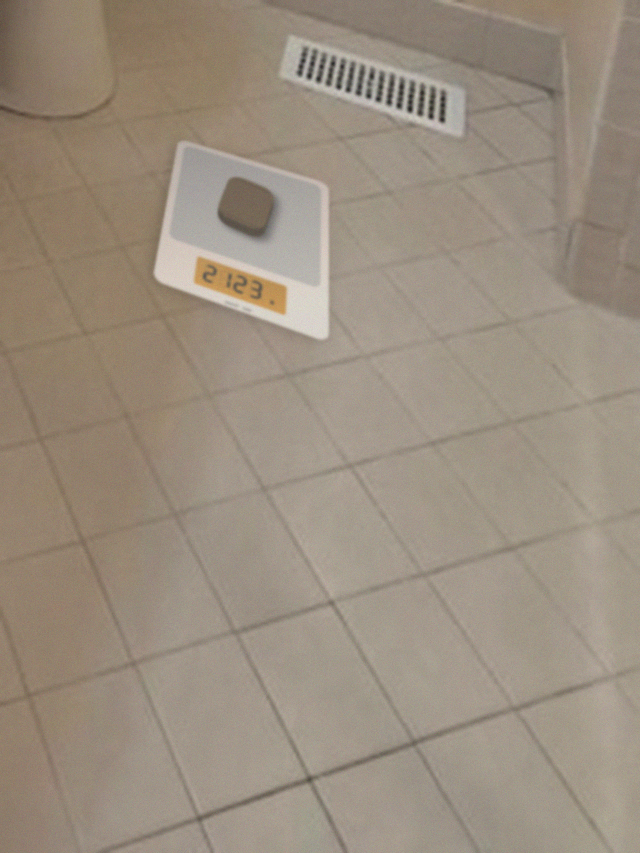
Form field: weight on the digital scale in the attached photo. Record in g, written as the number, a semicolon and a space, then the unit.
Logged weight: 2123; g
